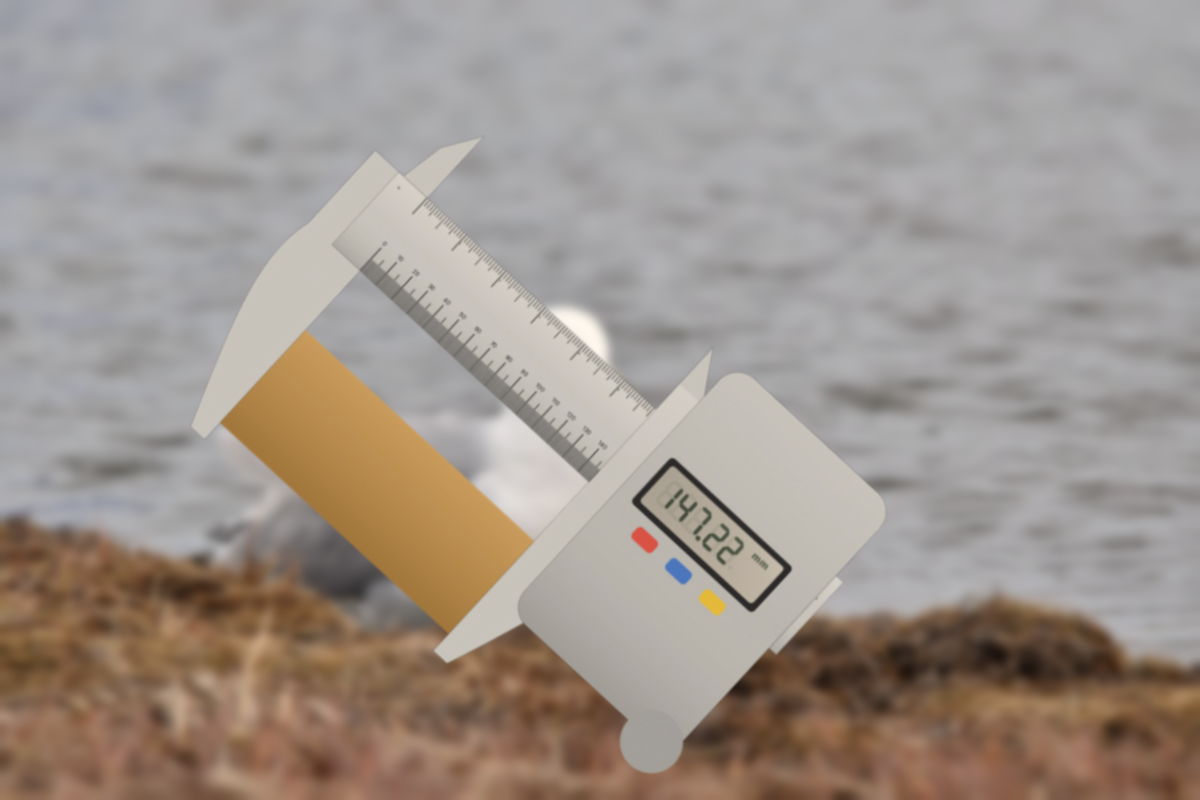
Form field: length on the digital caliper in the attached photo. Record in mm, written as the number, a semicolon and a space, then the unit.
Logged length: 147.22; mm
